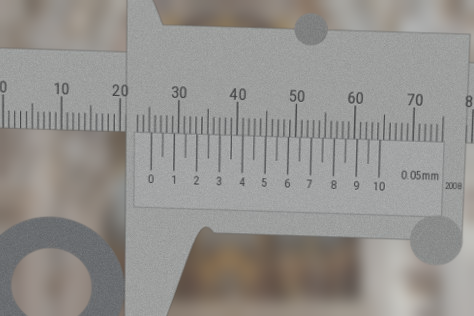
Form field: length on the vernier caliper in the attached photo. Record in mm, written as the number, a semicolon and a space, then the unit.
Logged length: 25.4; mm
